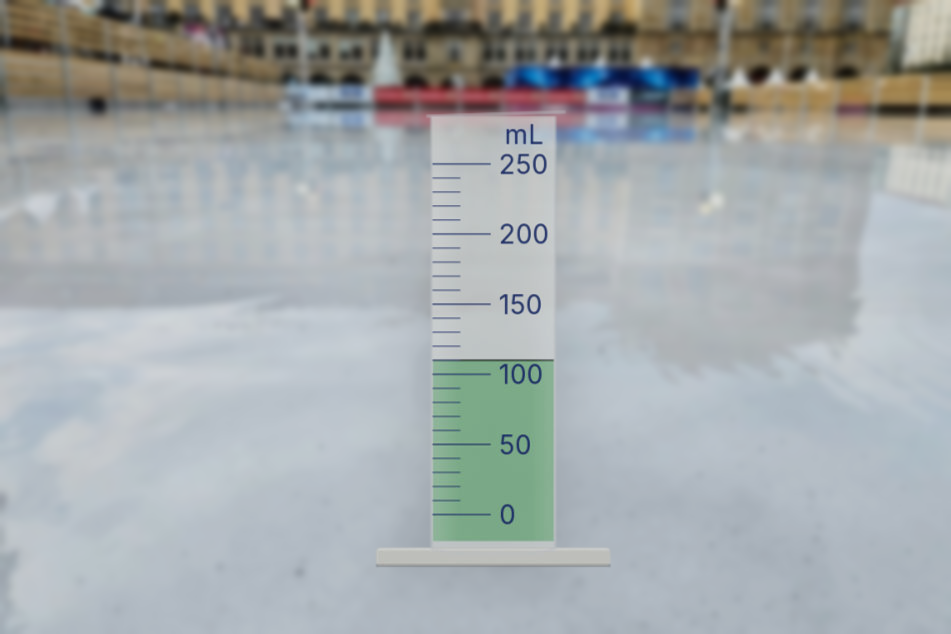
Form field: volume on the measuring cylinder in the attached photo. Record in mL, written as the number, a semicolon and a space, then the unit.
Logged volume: 110; mL
